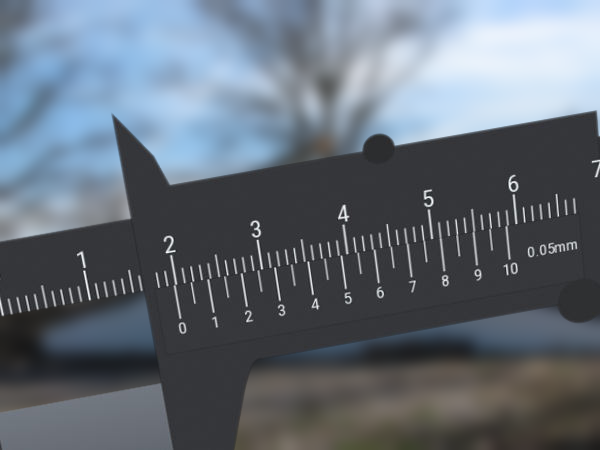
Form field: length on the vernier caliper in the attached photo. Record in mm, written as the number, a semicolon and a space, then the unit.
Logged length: 19.8; mm
